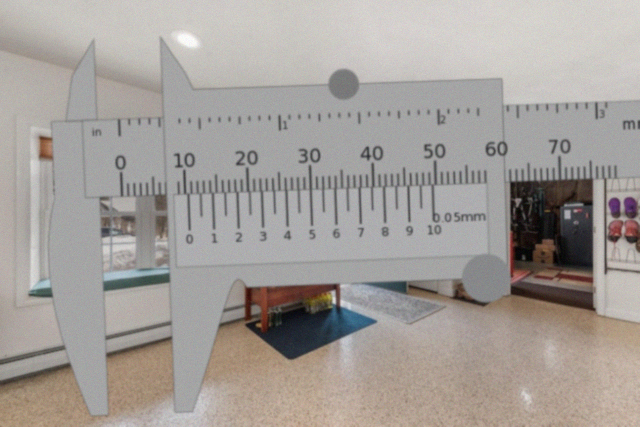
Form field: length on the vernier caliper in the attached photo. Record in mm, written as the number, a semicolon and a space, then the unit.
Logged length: 10.5; mm
